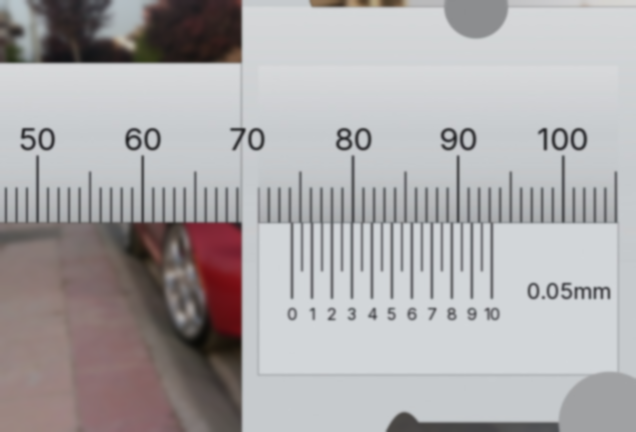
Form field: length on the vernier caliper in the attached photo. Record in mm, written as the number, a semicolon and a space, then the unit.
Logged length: 74.2; mm
